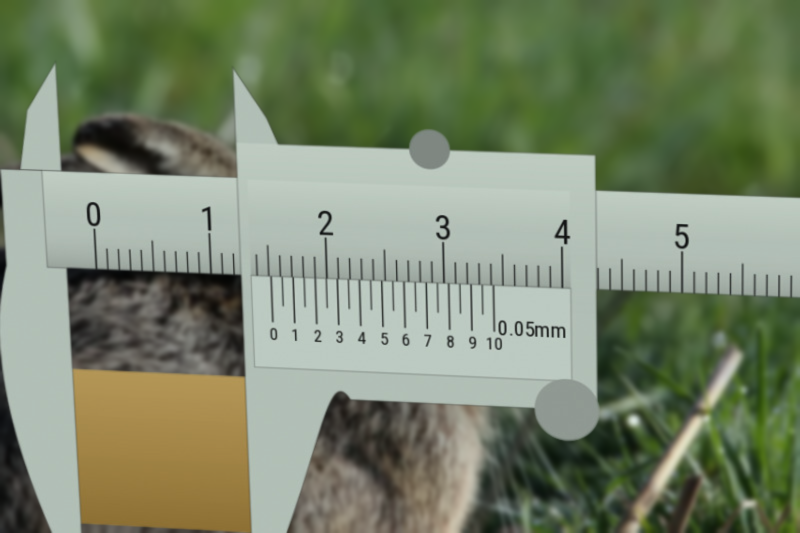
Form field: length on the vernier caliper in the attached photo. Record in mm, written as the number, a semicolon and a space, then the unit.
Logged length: 15.2; mm
